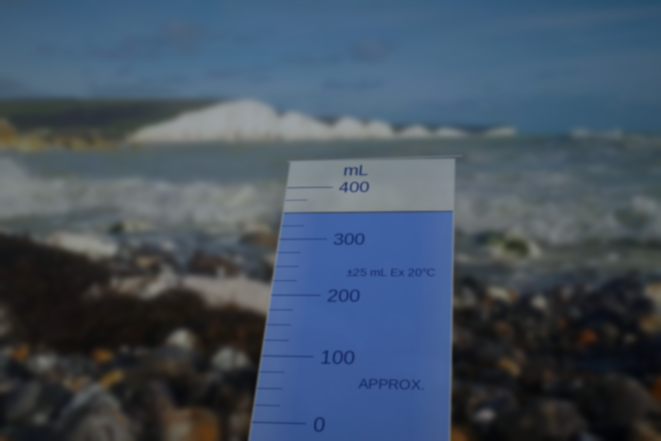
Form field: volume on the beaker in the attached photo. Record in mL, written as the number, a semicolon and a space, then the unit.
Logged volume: 350; mL
